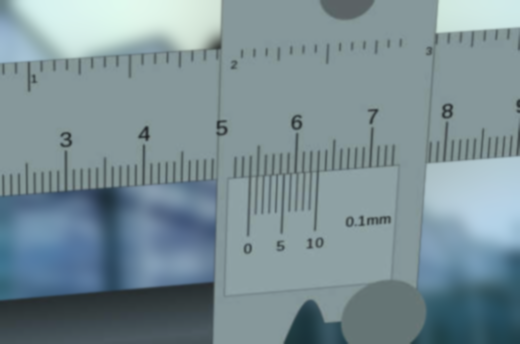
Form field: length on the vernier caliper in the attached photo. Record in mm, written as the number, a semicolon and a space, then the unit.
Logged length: 54.0; mm
